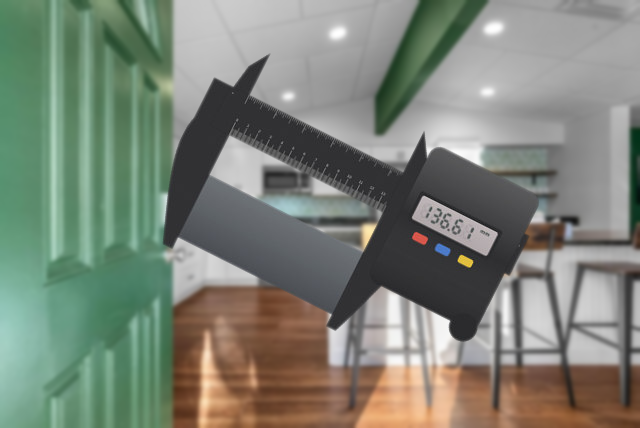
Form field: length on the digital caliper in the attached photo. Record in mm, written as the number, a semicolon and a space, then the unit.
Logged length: 136.61; mm
